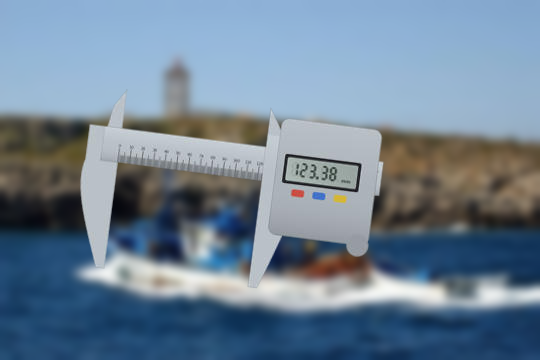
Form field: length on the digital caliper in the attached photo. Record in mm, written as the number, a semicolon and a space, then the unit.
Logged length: 123.38; mm
